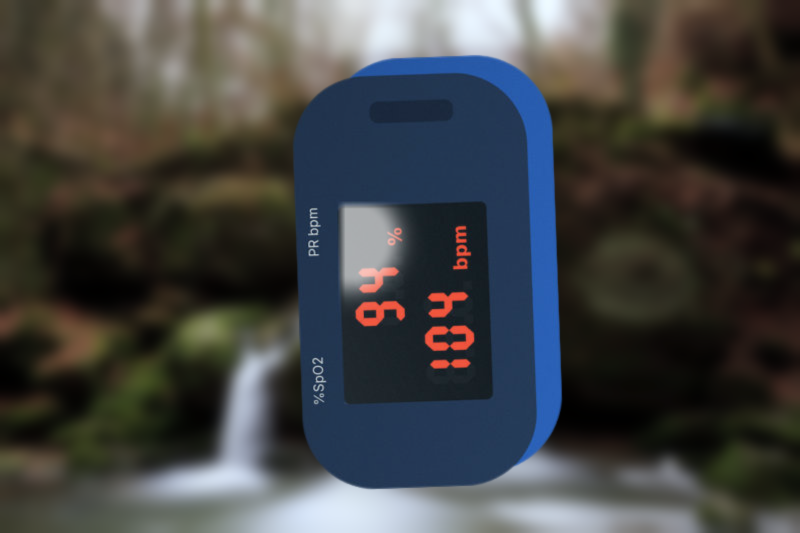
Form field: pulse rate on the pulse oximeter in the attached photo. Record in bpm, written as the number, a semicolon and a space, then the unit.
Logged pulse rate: 104; bpm
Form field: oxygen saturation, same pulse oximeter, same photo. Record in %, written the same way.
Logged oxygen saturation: 94; %
